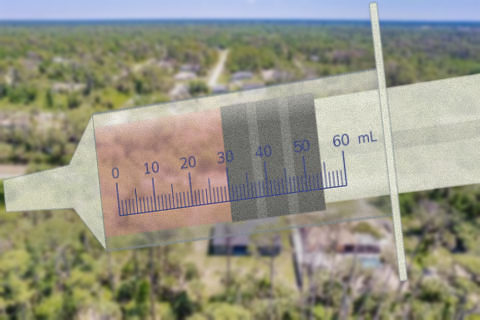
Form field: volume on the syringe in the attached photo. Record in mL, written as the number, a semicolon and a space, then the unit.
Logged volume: 30; mL
